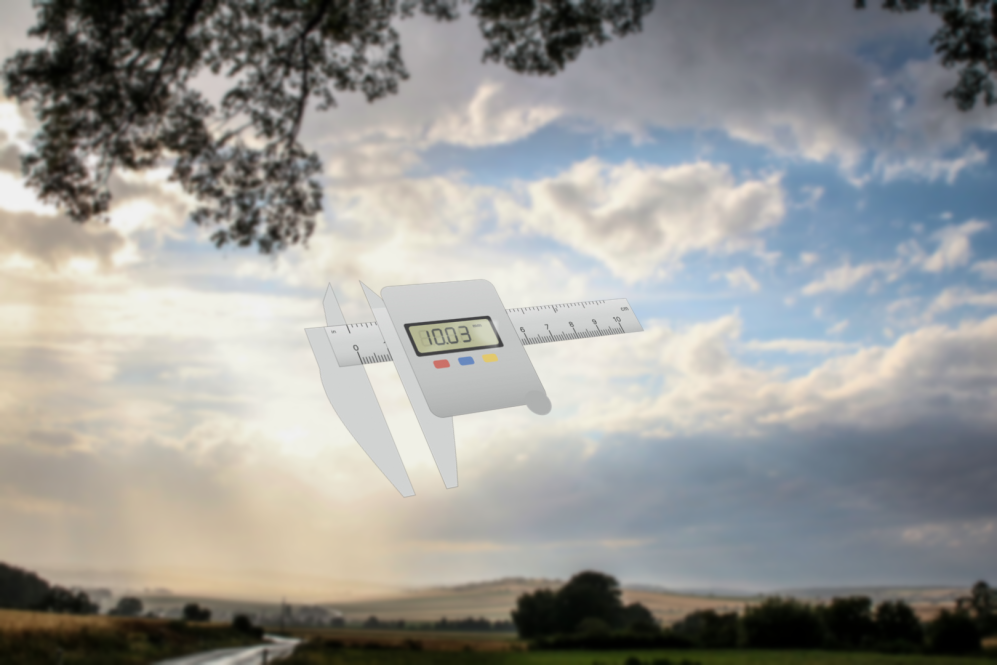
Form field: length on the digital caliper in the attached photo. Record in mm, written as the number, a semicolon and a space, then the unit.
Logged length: 10.03; mm
